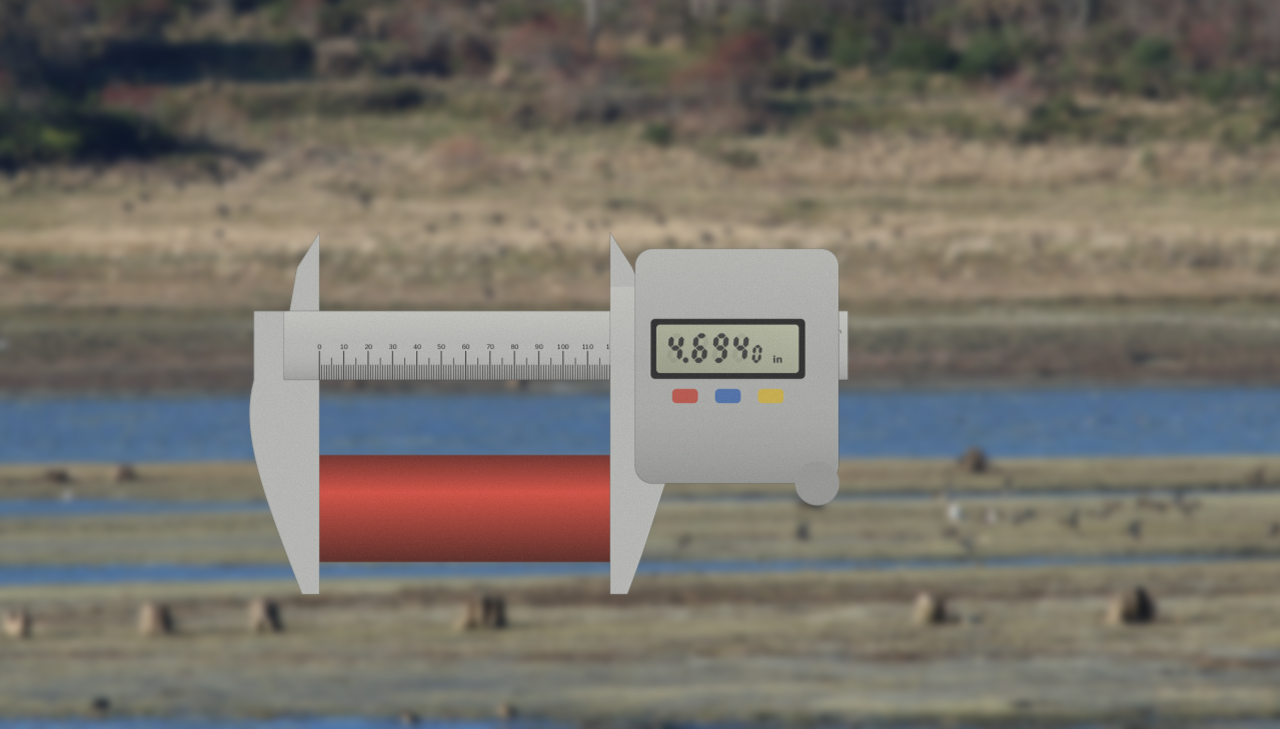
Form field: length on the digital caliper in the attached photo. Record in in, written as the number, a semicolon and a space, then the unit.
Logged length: 4.6940; in
